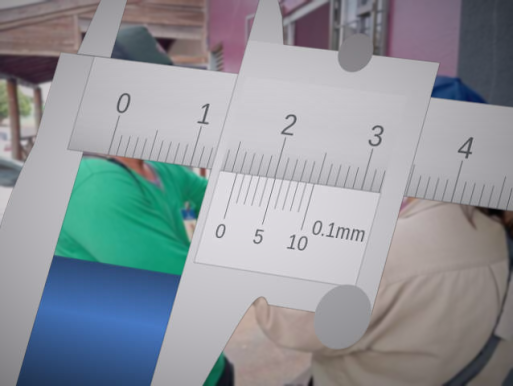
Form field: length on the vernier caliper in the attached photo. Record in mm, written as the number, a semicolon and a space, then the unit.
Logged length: 15.6; mm
